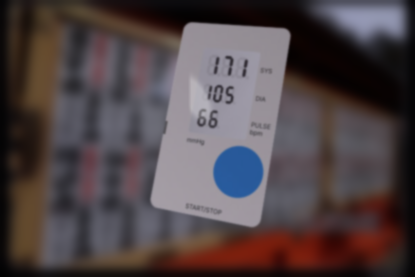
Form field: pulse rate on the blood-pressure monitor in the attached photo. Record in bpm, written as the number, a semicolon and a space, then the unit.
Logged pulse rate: 66; bpm
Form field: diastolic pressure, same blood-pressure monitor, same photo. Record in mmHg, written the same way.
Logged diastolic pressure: 105; mmHg
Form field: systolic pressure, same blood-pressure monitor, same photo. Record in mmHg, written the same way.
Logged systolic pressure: 171; mmHg
